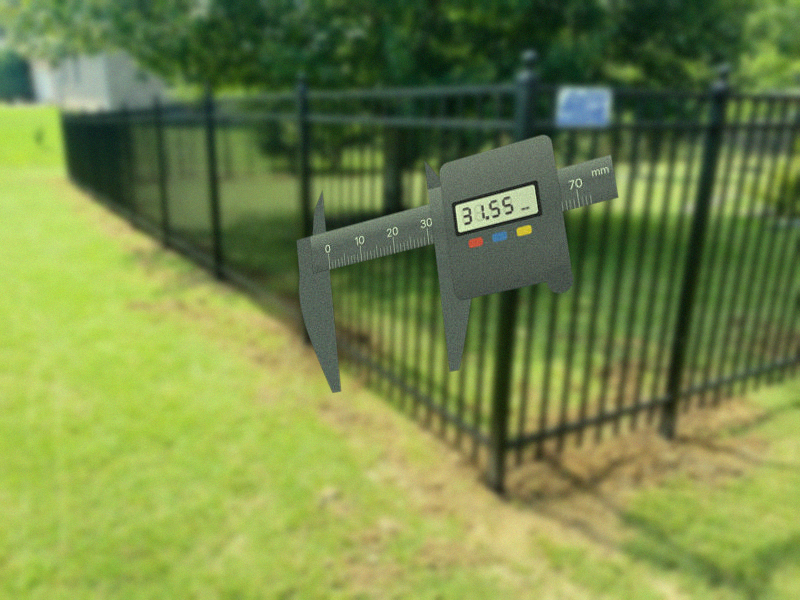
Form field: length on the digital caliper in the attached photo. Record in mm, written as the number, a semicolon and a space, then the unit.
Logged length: 31.55; mm
